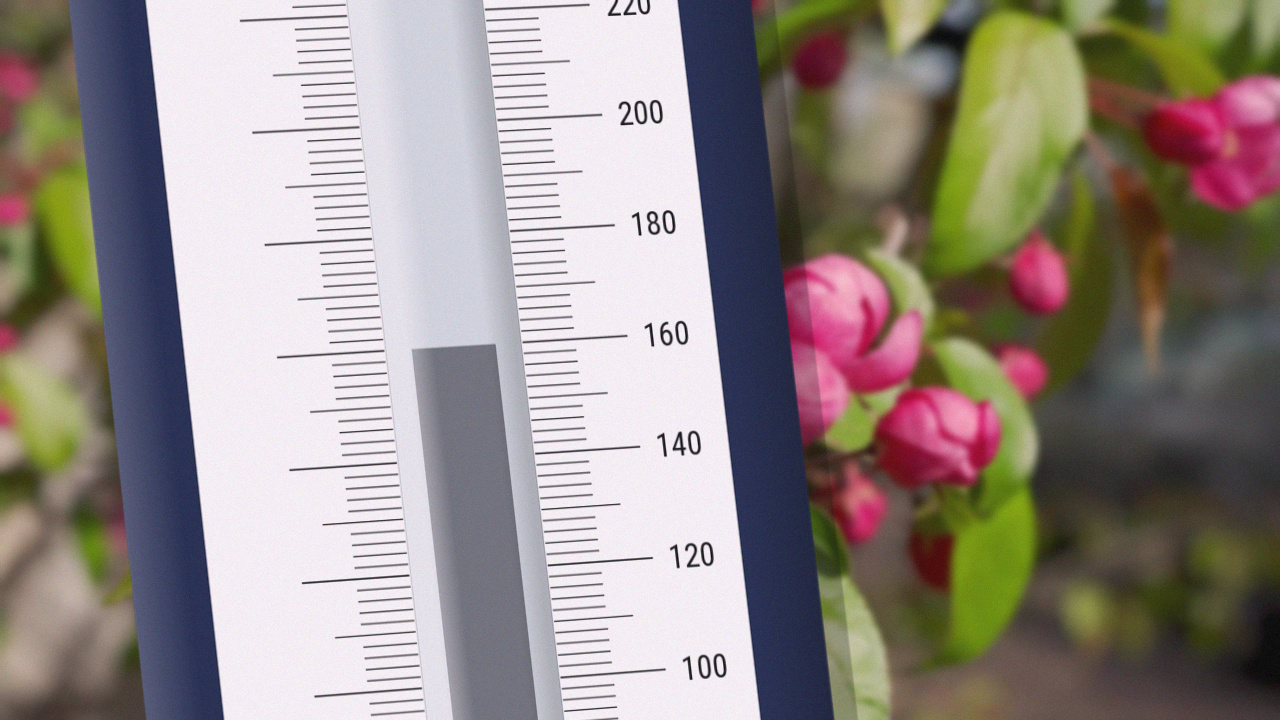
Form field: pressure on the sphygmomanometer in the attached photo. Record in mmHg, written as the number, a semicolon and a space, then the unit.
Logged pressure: 160; mmHg
